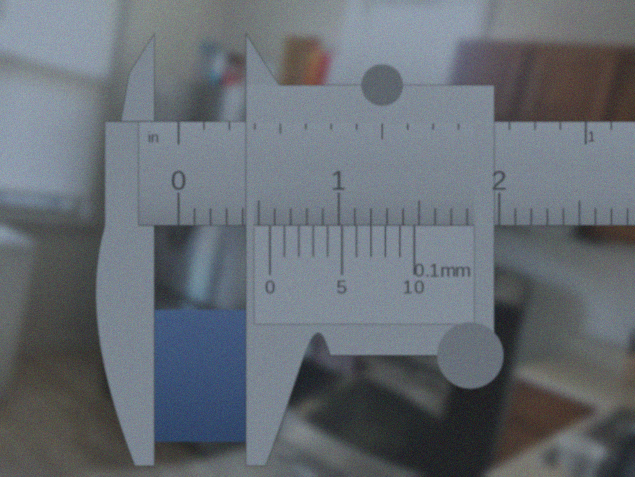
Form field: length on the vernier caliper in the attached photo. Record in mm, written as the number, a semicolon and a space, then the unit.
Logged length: 5.7; mm
